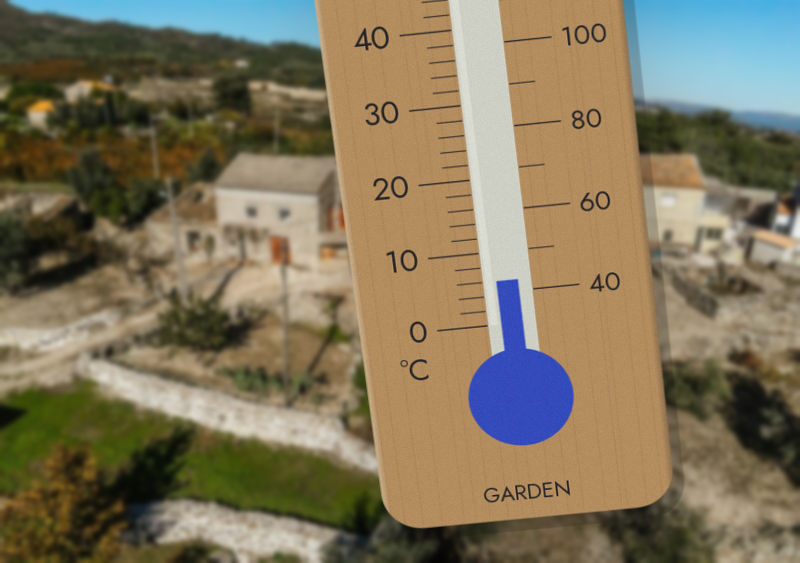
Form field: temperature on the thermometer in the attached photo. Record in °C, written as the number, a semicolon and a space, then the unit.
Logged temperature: 6; °C
